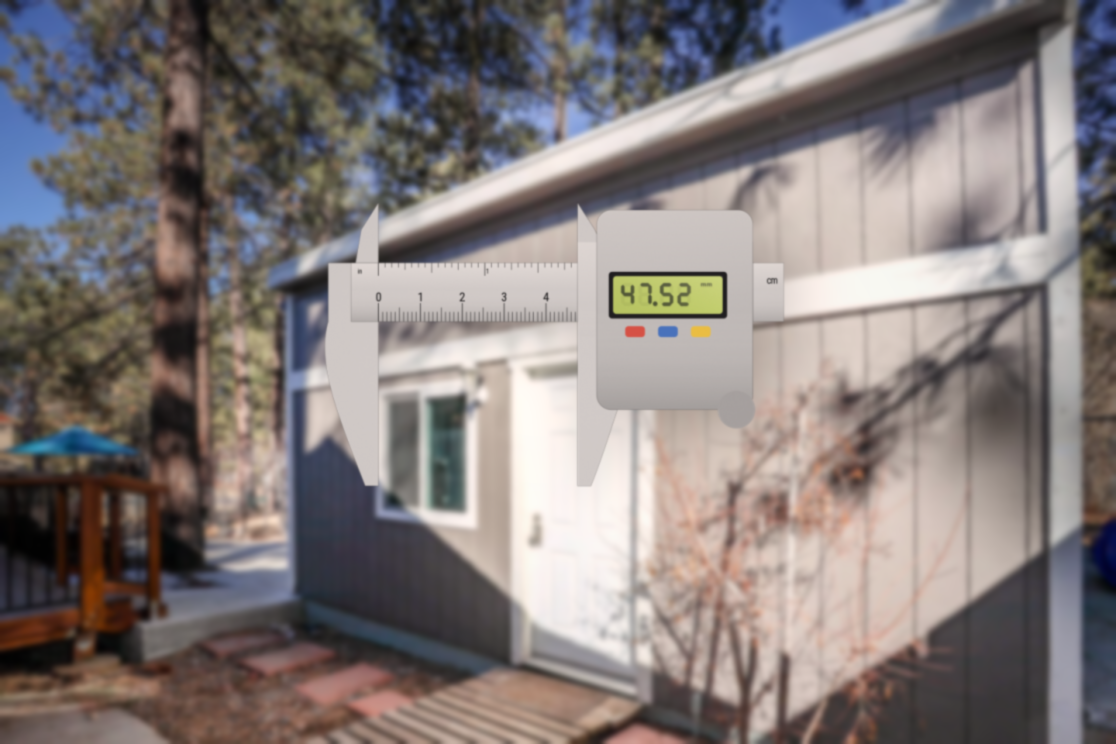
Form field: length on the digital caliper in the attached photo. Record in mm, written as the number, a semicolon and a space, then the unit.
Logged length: 47.52; mm
